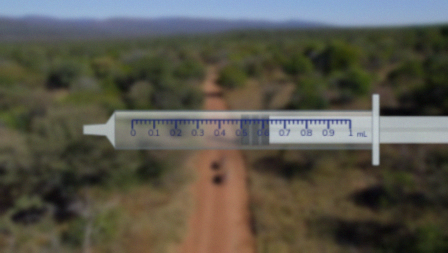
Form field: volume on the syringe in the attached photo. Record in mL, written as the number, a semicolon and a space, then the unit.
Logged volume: 0.5; mL
